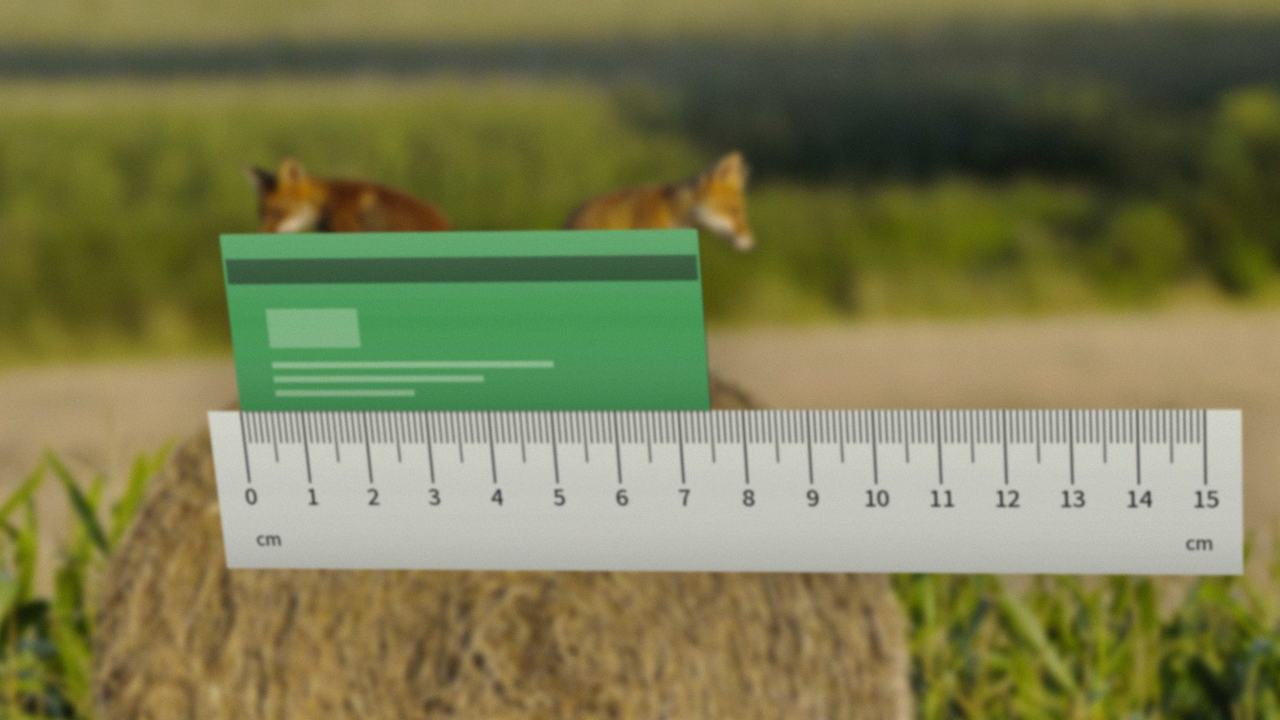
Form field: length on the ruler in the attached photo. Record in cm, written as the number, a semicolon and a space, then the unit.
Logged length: 7.5; cm
